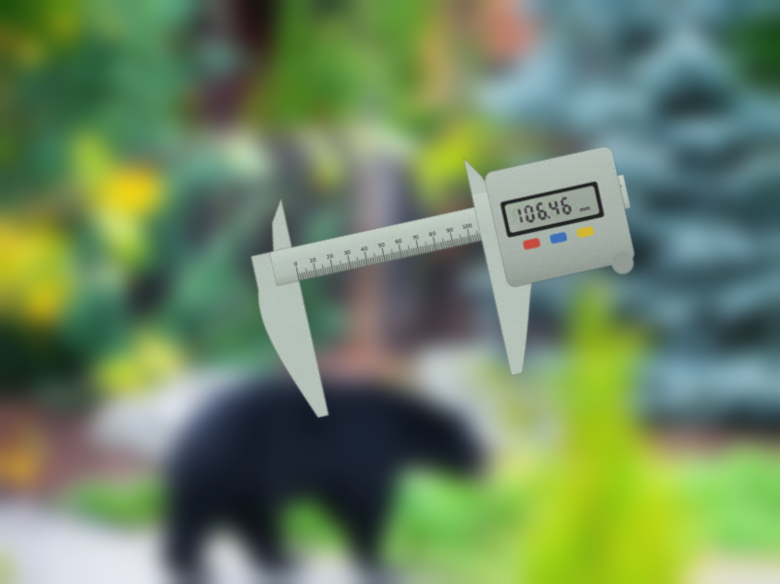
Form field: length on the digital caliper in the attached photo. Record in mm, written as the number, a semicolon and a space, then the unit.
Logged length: 106.46; mm
